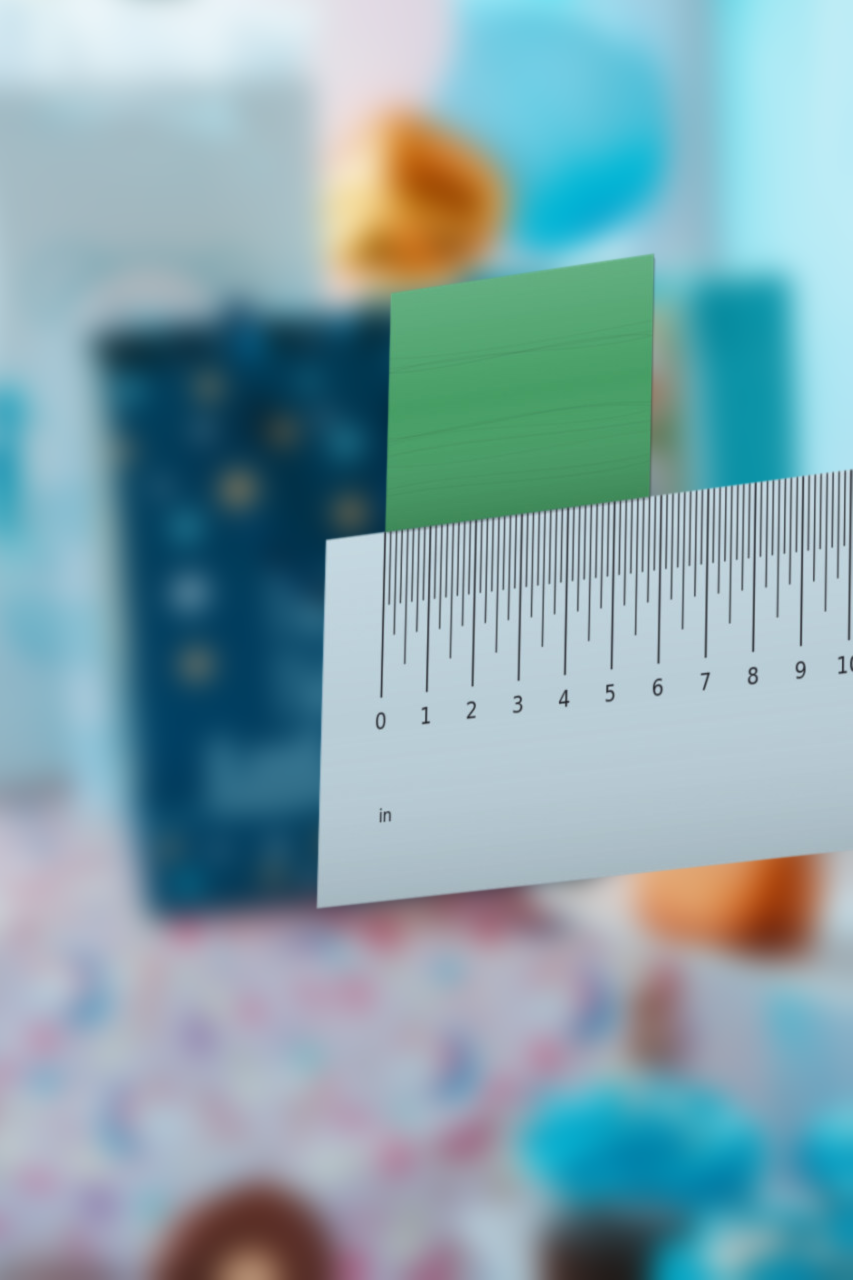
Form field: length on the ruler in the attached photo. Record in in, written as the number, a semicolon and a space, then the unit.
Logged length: 5.75; in
